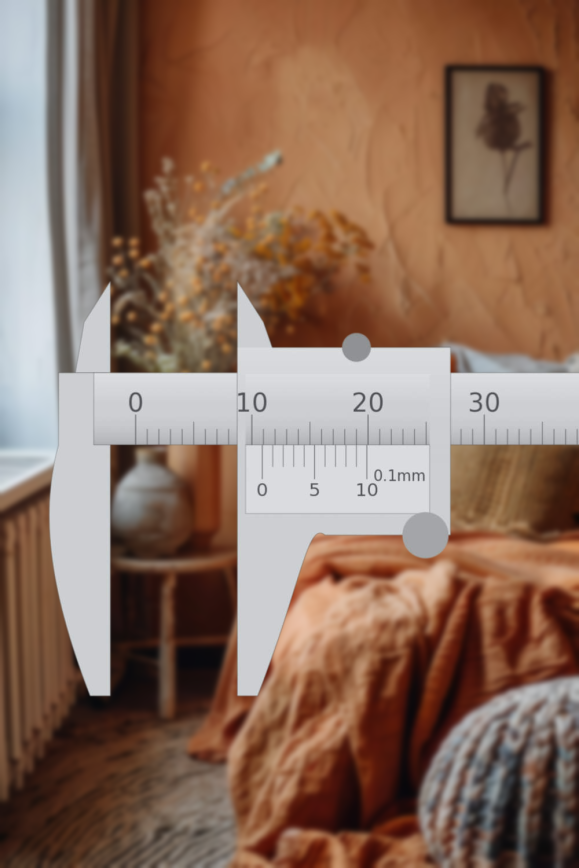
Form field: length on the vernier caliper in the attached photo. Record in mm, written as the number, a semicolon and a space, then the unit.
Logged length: 10.9; mm
